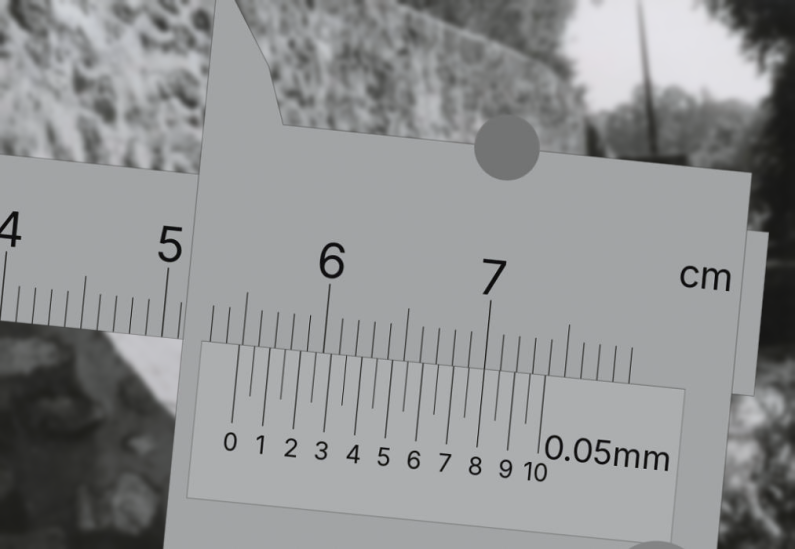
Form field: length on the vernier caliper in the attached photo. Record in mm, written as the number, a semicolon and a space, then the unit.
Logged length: 54.8; mm
